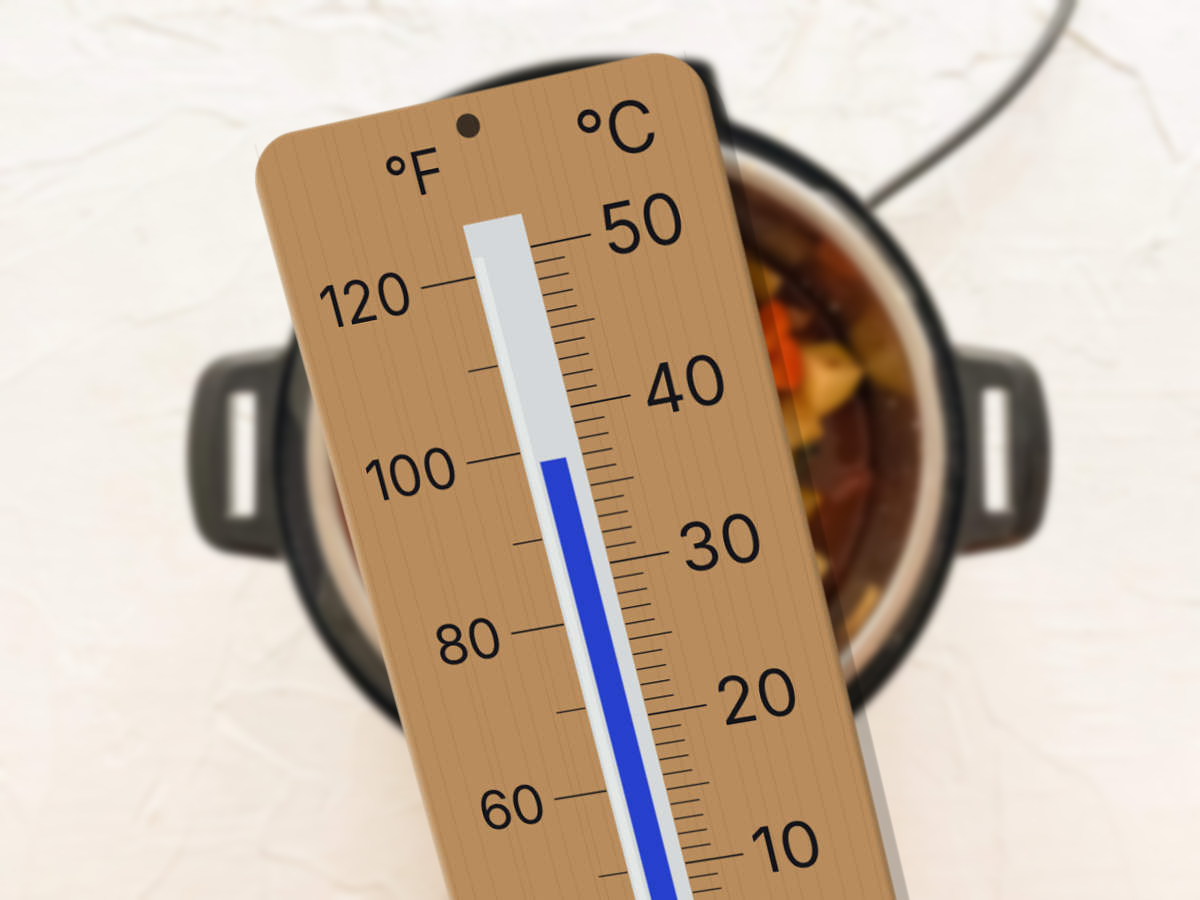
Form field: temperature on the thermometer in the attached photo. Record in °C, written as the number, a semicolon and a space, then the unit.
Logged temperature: 37; °C
